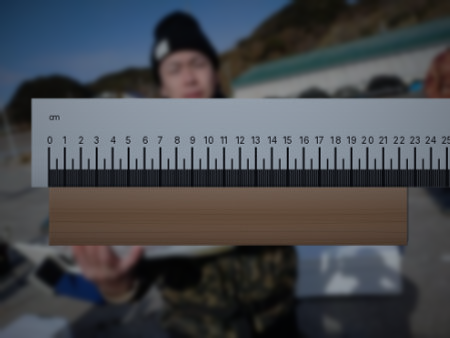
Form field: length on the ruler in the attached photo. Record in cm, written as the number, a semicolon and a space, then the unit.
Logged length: 22.5; cm
